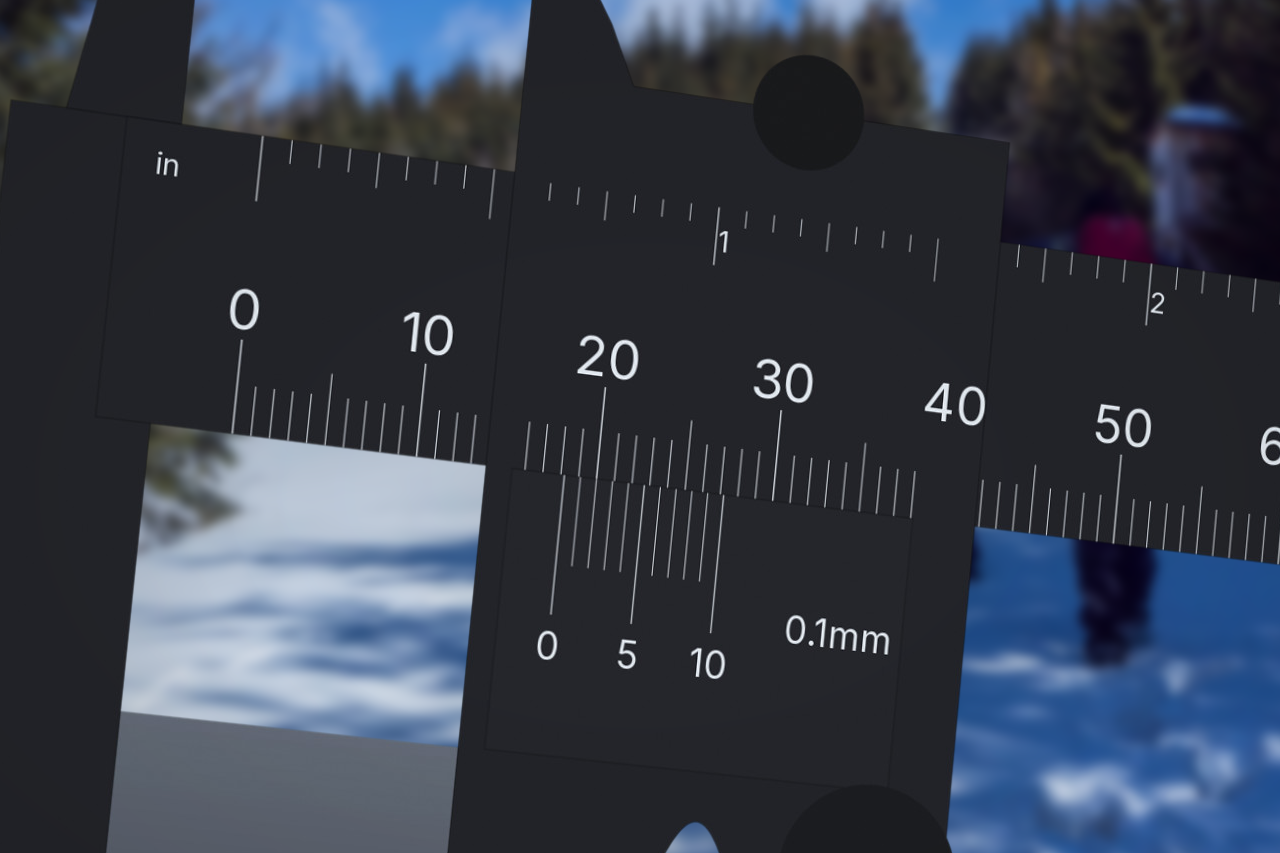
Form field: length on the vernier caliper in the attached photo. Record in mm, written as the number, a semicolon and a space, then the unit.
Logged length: 18.2; mm
